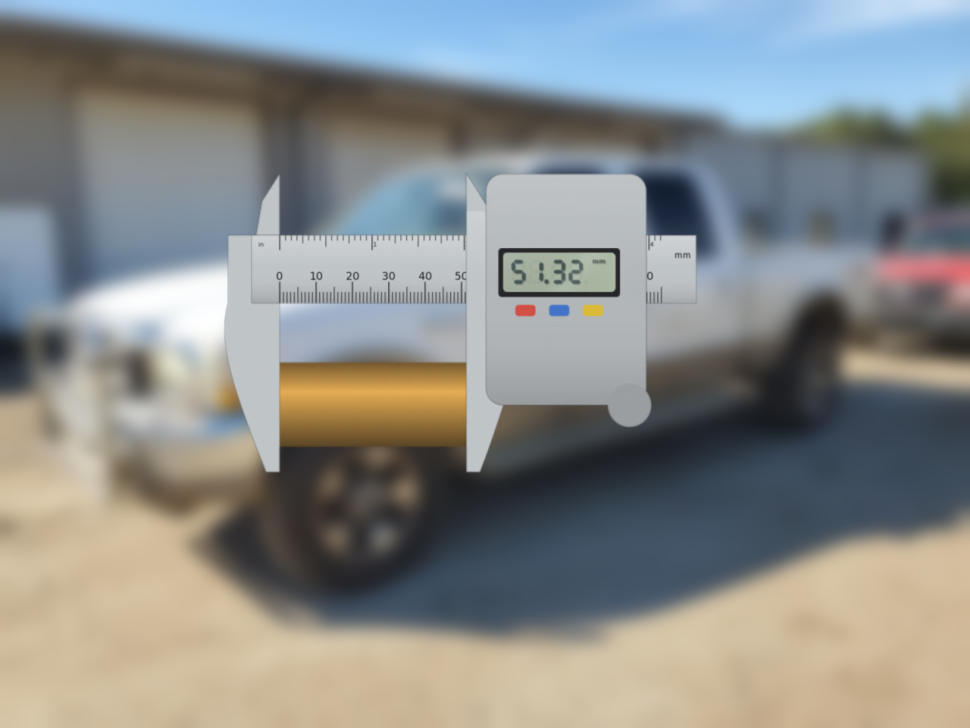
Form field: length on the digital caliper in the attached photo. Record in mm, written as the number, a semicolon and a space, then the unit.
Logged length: 51.32; mm
